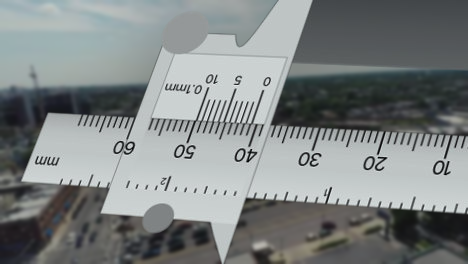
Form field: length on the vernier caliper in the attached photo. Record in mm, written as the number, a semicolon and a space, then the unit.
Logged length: 40.8; mm
